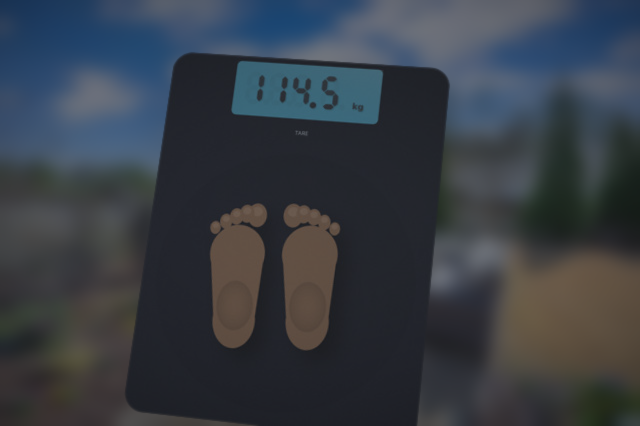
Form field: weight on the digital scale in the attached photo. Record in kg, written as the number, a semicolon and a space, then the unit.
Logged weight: 114.5; kg
